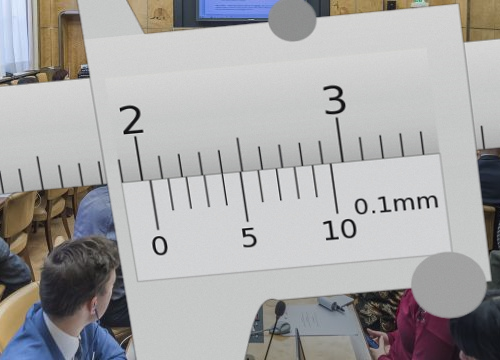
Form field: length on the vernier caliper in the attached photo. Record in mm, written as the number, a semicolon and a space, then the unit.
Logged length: 20.4; mm
